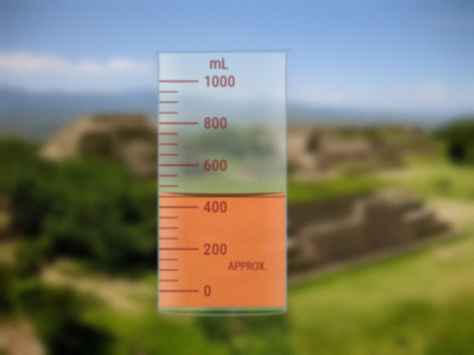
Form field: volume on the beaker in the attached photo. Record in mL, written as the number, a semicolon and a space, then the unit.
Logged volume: 450; mL
